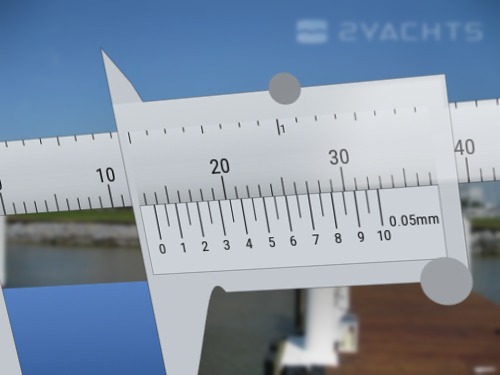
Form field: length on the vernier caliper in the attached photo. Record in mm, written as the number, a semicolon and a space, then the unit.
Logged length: 13.7; mm
